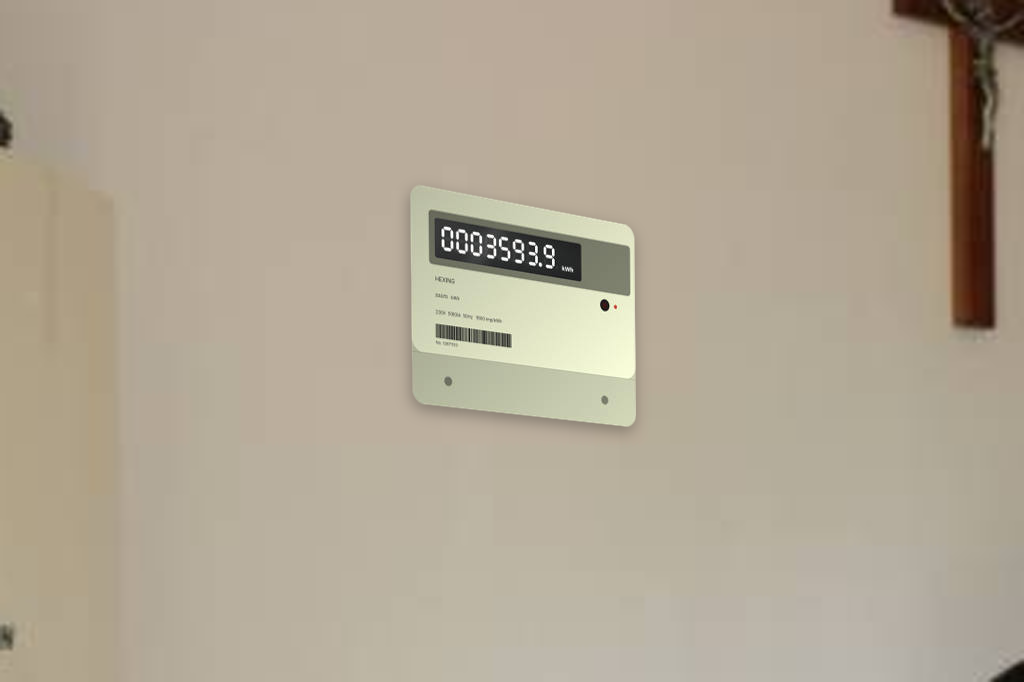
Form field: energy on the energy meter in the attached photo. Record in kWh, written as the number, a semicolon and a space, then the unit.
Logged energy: 3593.9; kWh
